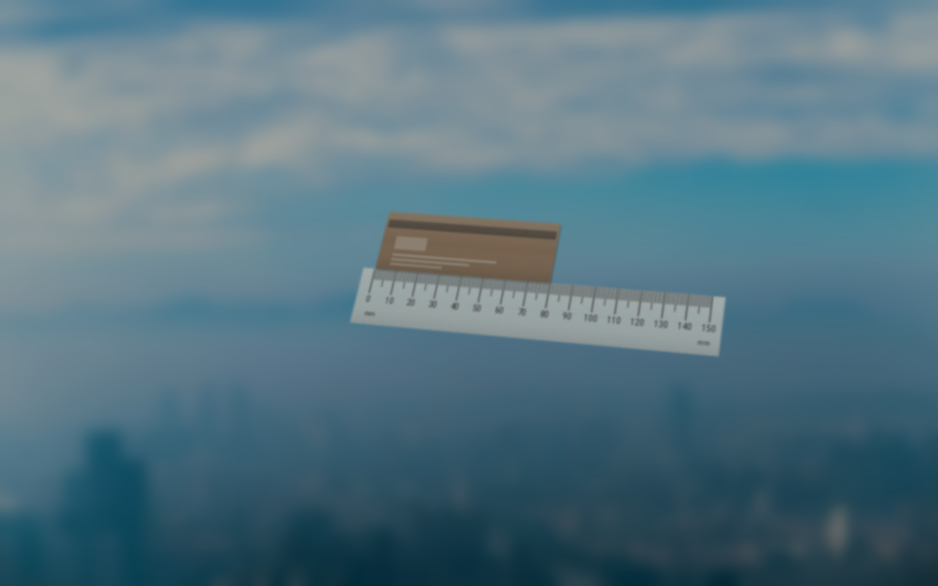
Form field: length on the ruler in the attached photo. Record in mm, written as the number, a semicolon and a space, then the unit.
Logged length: 80; mm
